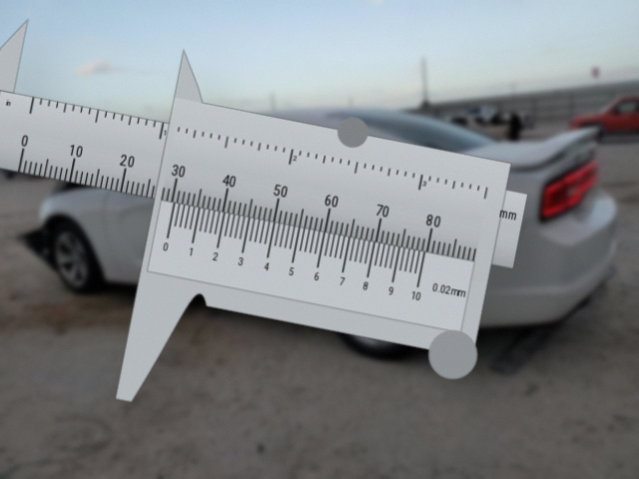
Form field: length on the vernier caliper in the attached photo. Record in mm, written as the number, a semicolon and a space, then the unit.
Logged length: 30.5; mm
